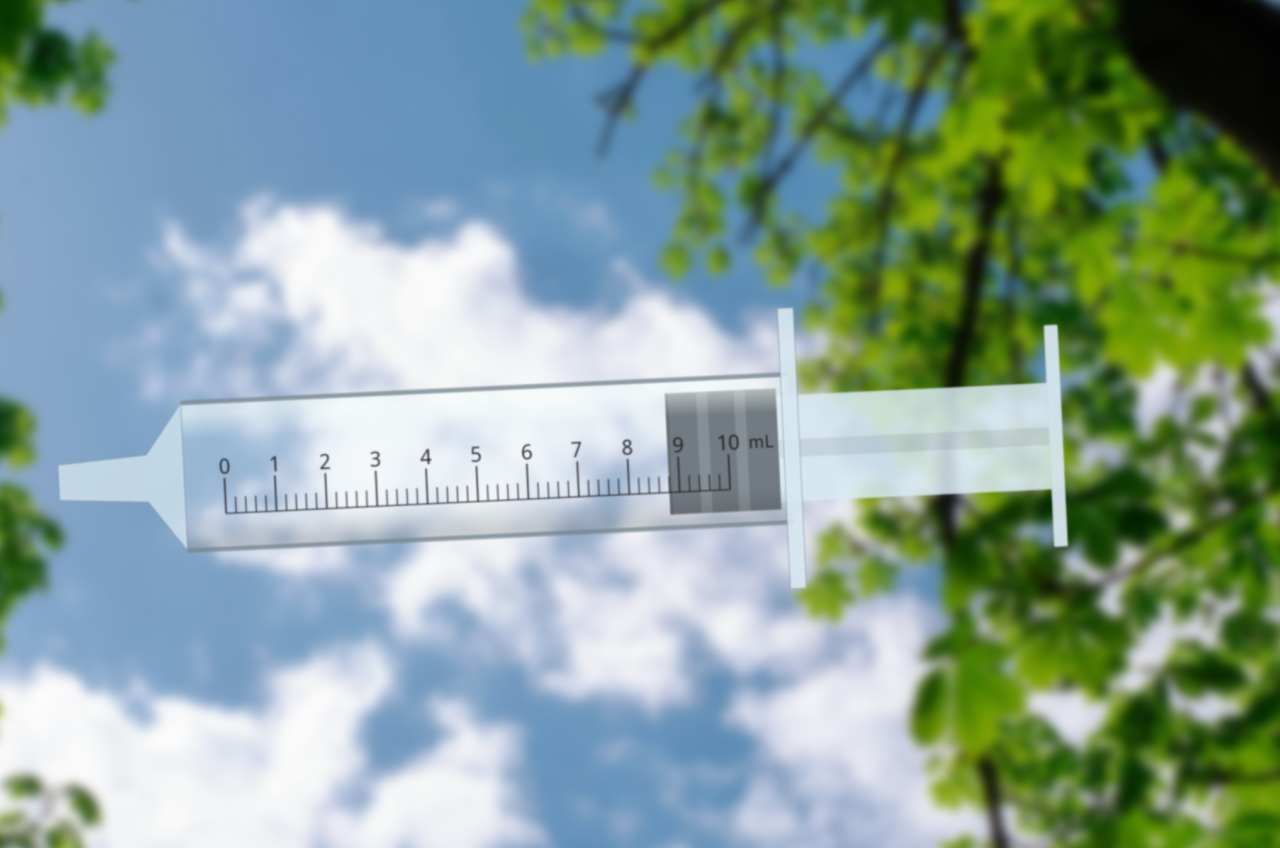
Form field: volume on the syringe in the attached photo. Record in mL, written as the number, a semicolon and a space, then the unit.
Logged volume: 8.8; mL
